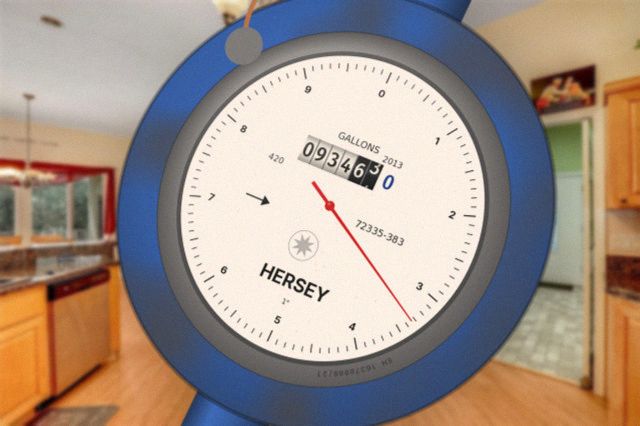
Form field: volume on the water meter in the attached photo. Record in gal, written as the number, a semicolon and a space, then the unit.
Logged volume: 934633.3; gal
